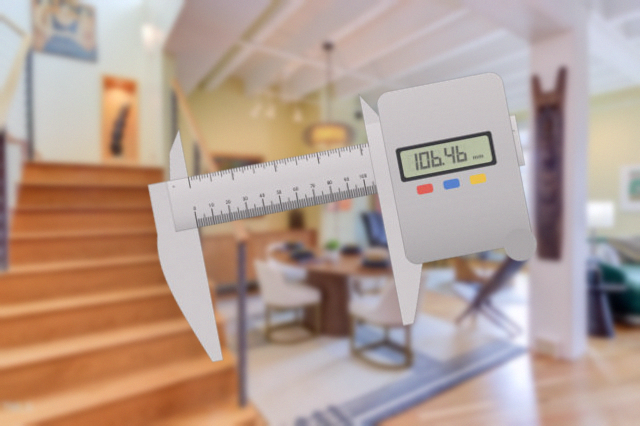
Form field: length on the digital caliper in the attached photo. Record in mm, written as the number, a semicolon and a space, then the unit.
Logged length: 106.46; mm
